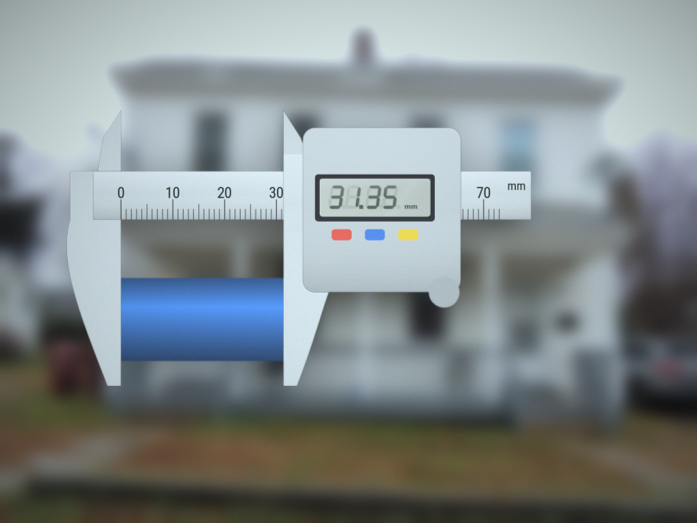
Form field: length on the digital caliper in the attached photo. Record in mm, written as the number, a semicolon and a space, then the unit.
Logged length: 31.35; mm
